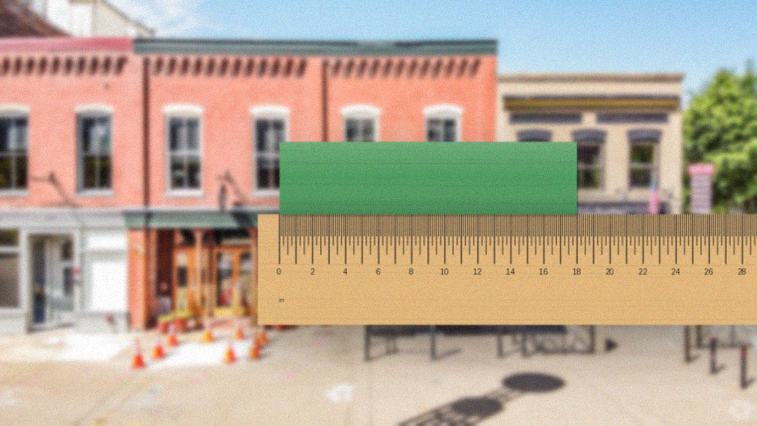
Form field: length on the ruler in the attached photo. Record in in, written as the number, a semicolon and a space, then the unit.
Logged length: 18; in
